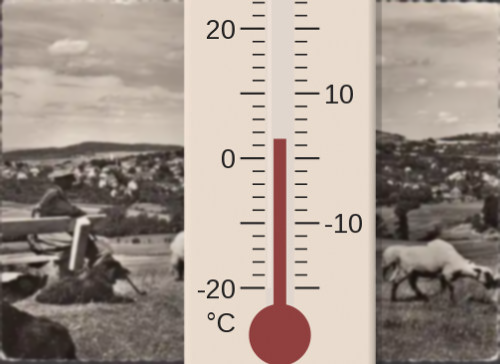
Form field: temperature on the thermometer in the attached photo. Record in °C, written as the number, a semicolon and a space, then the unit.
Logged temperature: 3; °C
